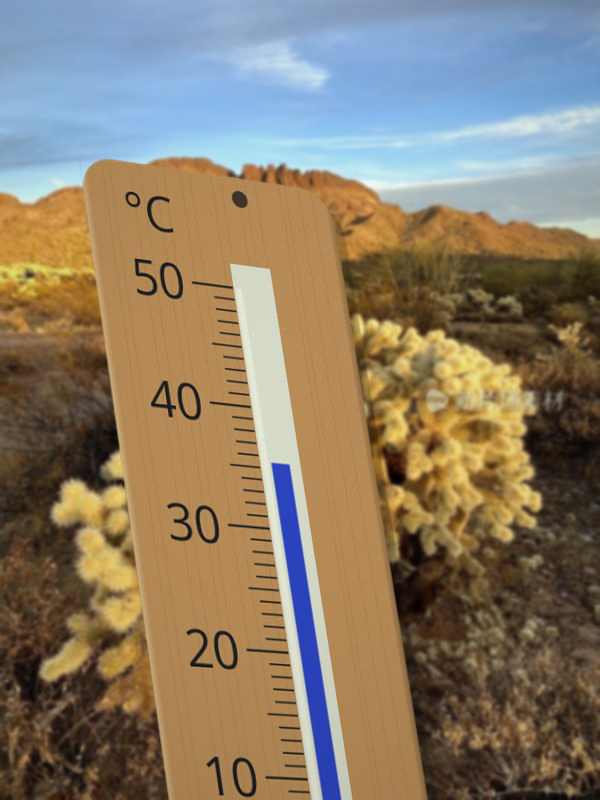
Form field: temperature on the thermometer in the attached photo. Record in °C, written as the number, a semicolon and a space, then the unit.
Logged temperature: 35.5; °C
